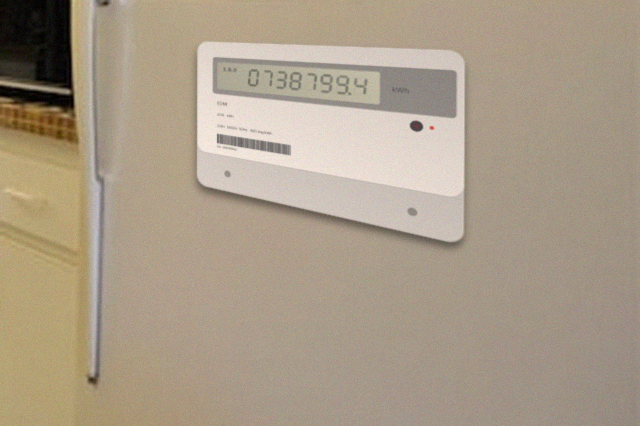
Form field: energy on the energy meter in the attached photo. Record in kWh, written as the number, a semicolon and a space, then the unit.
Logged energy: 738799.4; kWh
